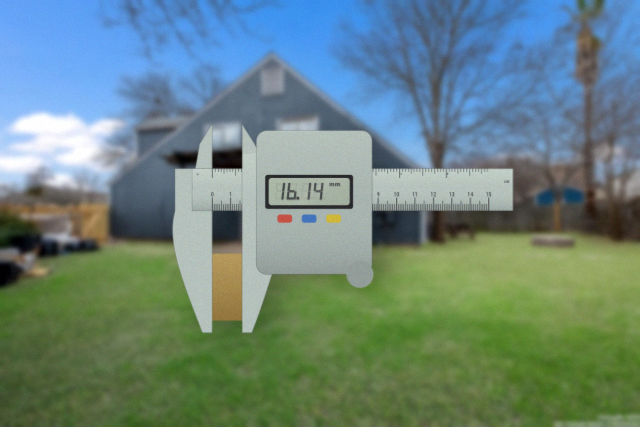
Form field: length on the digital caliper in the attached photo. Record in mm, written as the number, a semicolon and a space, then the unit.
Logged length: 16.14; mm
